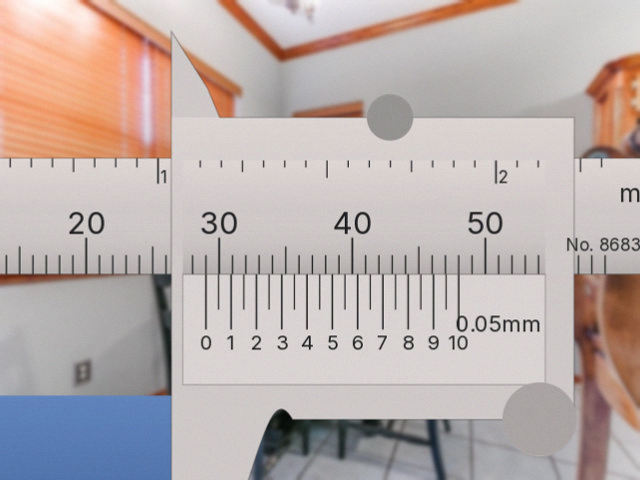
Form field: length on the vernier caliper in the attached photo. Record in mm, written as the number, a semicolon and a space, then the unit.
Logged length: 29.0; mm
